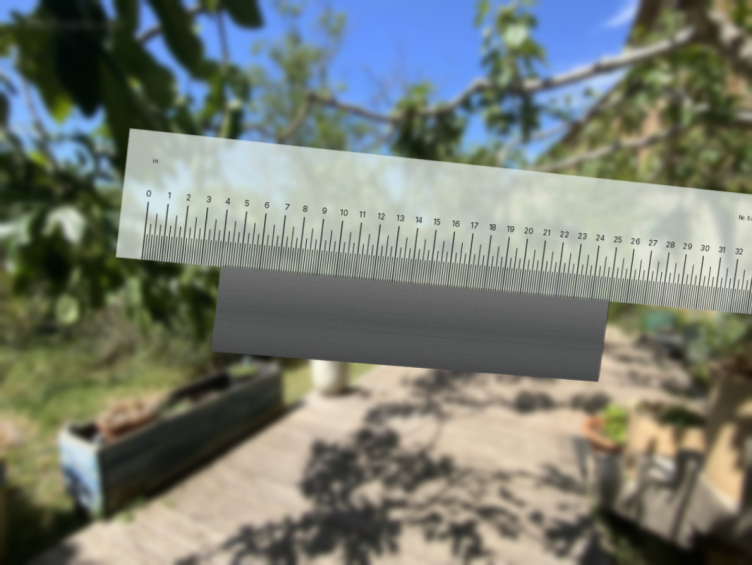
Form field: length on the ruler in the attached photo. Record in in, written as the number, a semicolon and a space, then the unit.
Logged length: 21; in
